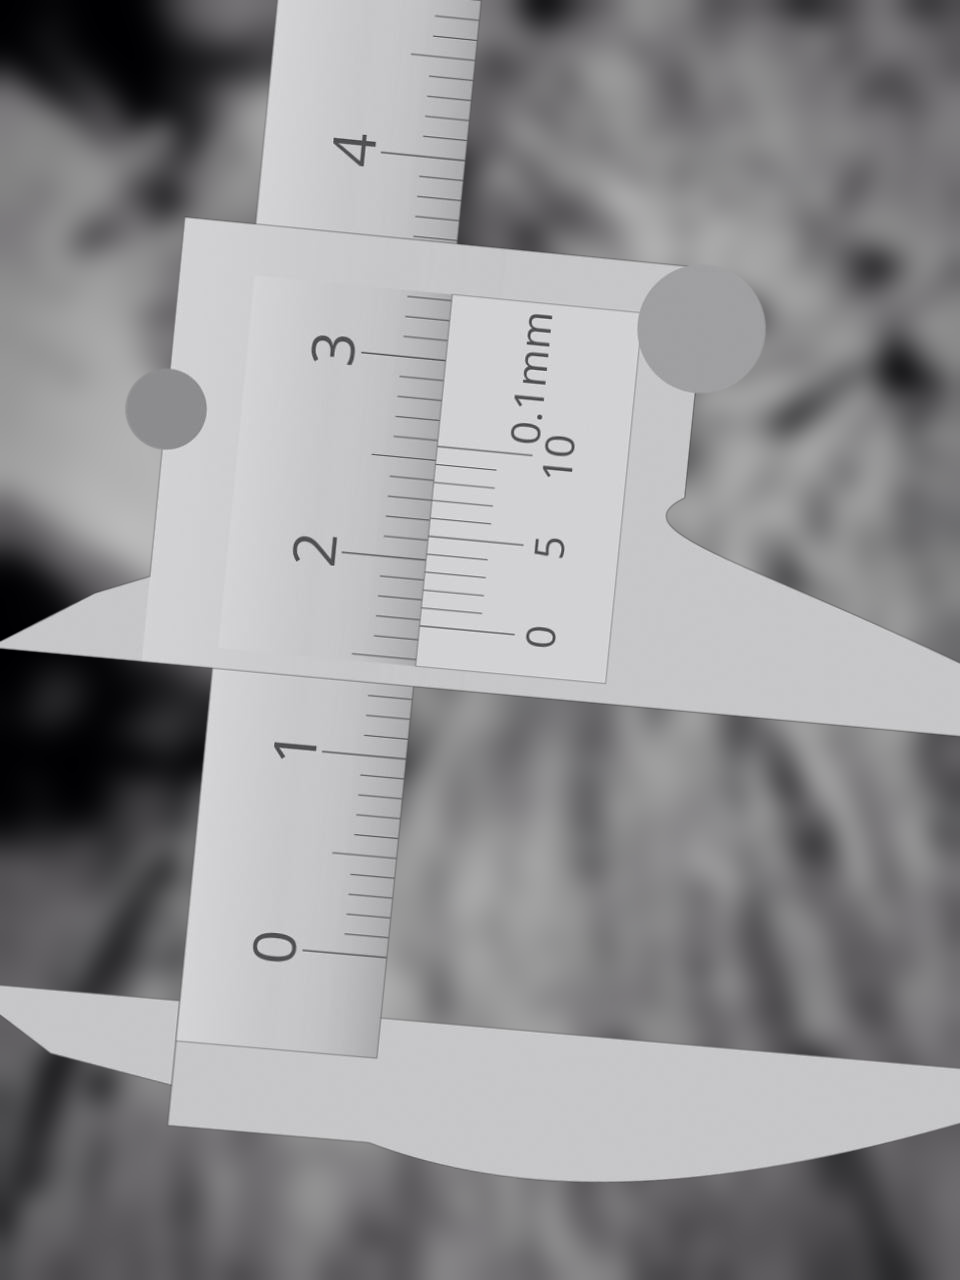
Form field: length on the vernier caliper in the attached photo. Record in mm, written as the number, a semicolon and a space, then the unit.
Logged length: 16.7; mm
